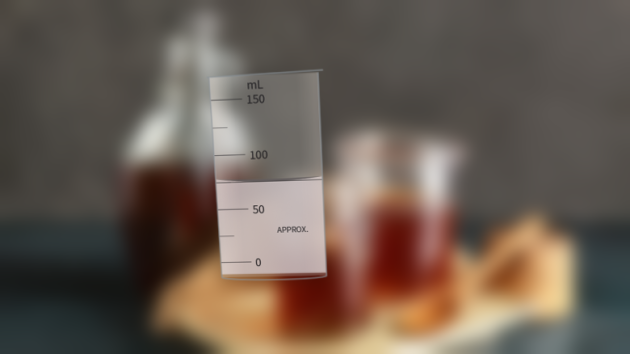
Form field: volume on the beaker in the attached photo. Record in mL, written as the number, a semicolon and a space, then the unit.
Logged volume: 75; mL
